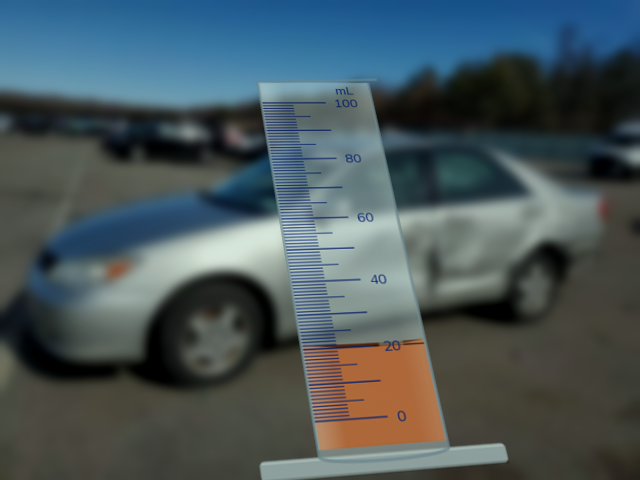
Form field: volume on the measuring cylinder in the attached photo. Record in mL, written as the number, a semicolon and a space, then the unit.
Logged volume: 20; mL
